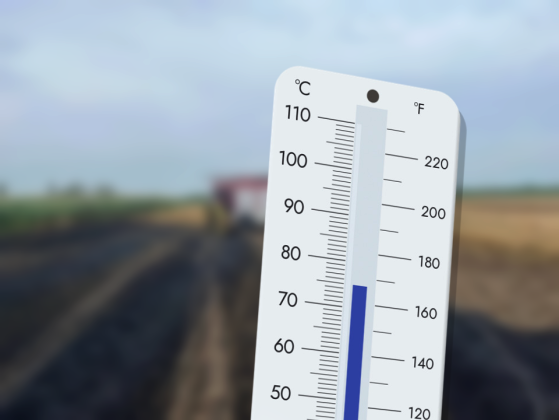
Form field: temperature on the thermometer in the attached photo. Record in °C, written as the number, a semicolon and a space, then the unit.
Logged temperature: 75; °C
